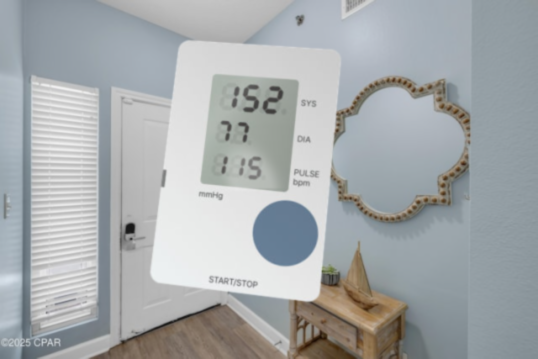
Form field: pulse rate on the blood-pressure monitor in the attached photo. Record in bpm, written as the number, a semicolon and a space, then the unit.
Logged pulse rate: 115; bpm
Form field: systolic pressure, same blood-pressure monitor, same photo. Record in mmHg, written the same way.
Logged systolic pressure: 152; mmHg
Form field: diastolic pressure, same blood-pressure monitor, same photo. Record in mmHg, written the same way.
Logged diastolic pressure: 77; mmHg
